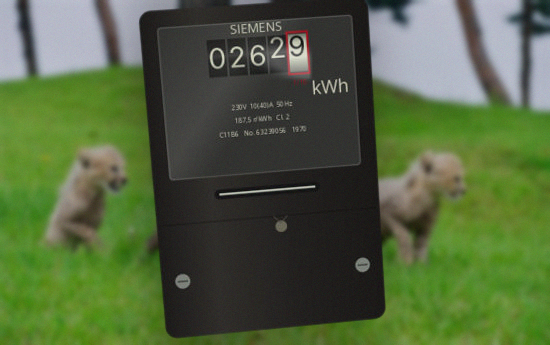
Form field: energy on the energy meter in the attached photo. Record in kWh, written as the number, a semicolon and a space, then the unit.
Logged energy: 262.9; kWh
